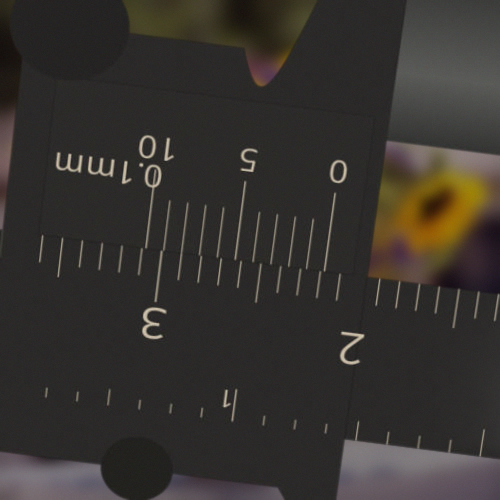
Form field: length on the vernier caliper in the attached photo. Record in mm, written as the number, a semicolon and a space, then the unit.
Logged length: 21.8; mm
